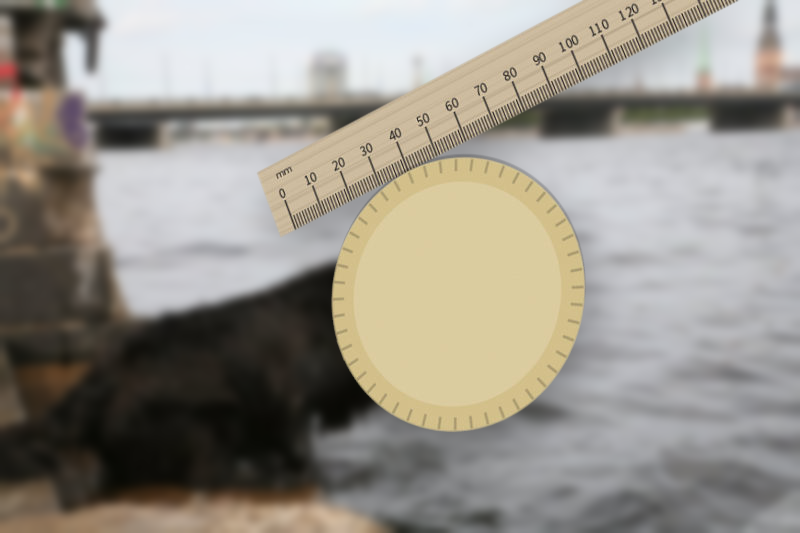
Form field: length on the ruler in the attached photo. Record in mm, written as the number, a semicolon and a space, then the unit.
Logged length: 80; mm
